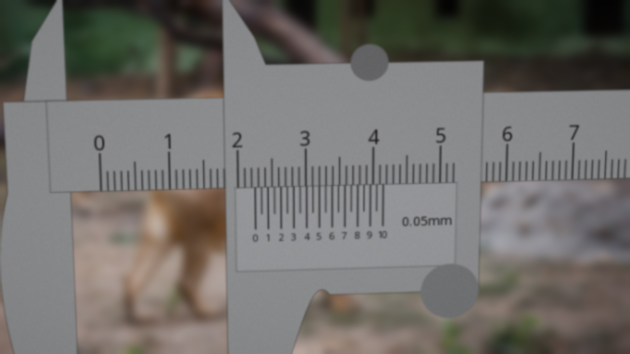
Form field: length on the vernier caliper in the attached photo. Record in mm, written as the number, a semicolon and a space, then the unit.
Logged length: 22.5; mm
